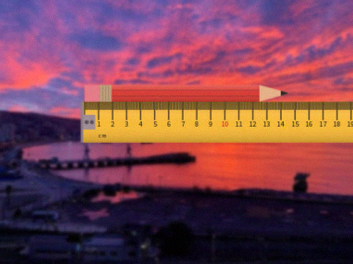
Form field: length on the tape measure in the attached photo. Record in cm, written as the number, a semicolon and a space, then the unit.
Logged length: 14.5; cm
